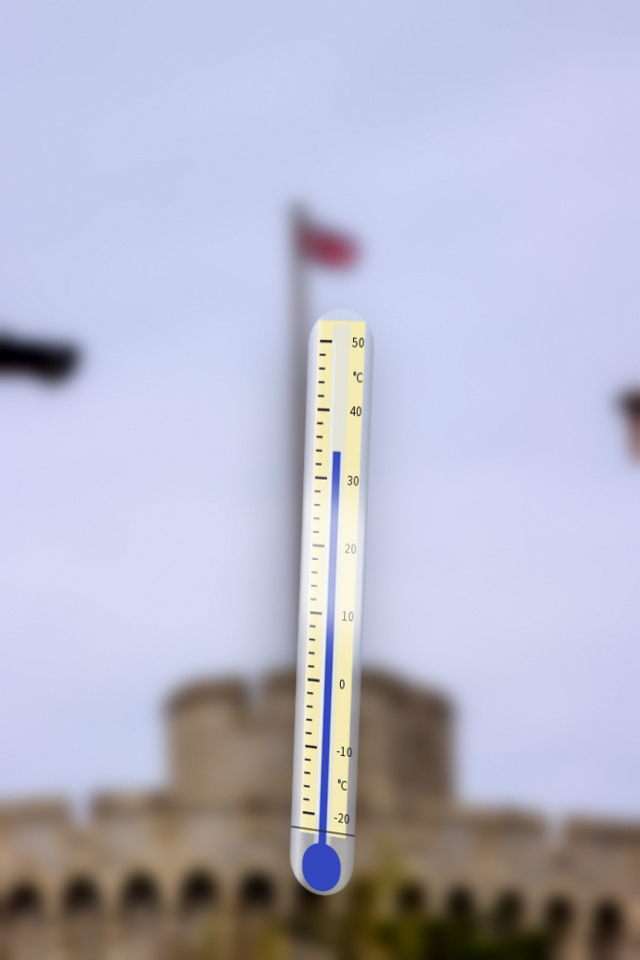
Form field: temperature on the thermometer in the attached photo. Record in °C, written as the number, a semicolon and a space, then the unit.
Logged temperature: 34; °C
